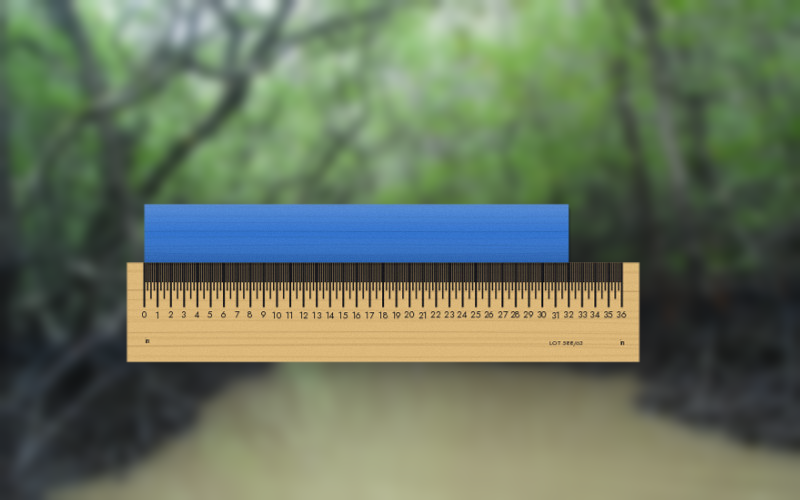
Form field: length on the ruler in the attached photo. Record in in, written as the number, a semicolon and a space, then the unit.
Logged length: 32; in
